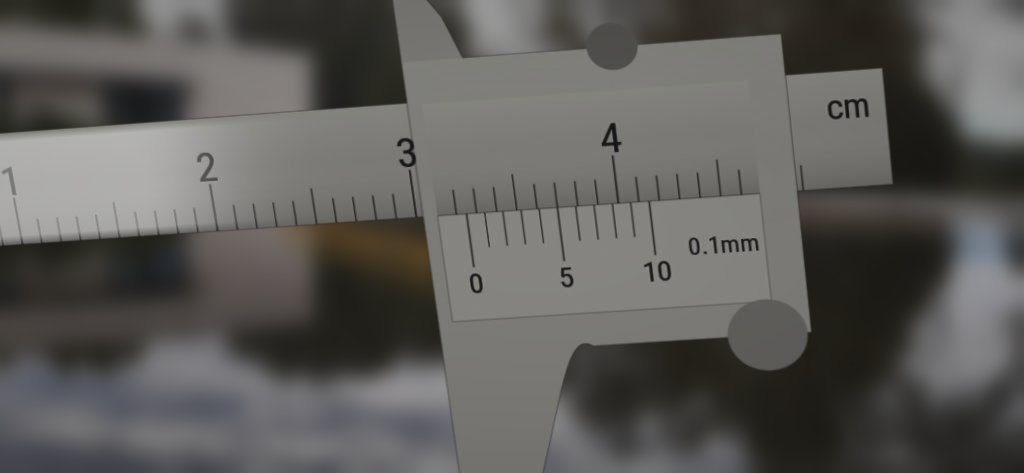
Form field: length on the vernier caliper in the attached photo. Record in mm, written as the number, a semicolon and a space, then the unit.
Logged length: 32.5; mm
